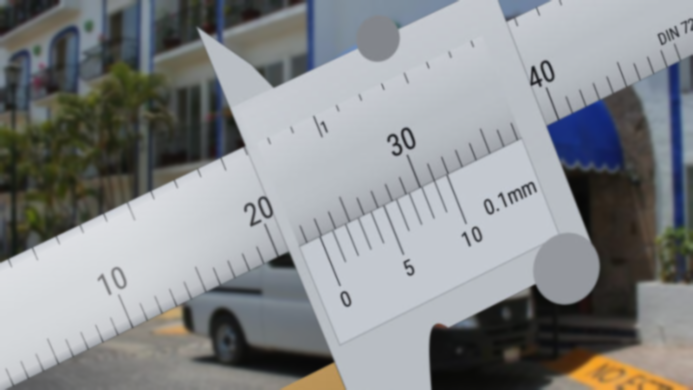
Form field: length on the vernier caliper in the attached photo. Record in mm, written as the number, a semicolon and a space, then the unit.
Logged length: 22.9; mm
